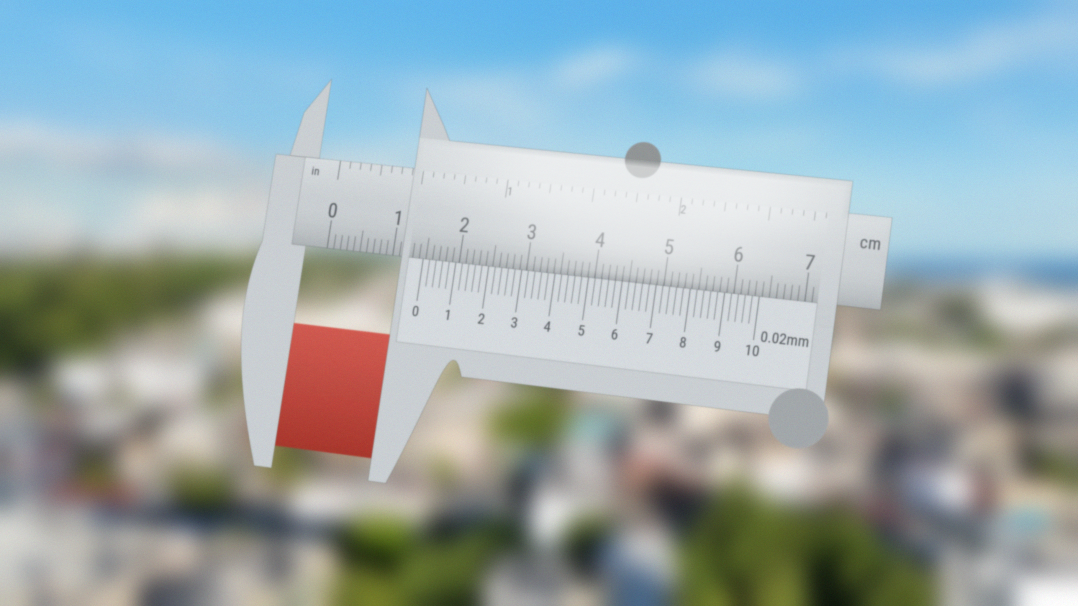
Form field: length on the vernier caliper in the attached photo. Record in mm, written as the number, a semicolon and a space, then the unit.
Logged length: 14.6; mm
